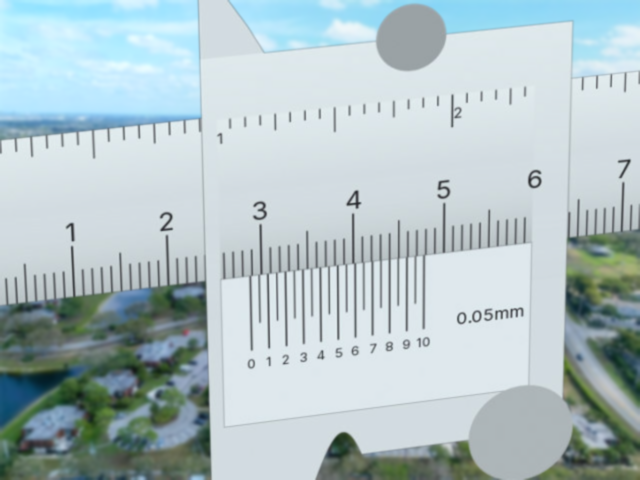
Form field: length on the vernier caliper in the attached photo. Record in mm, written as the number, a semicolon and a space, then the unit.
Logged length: 28.8; mm
